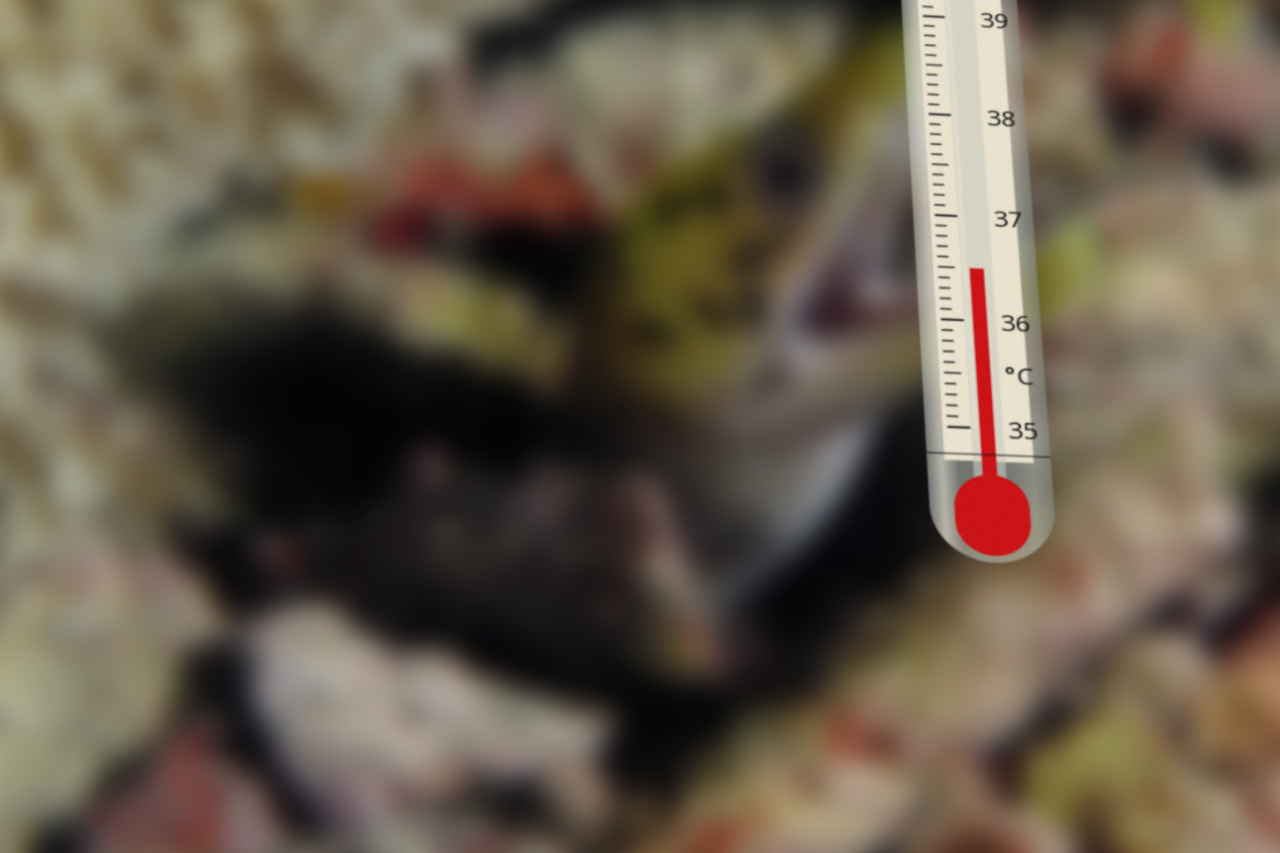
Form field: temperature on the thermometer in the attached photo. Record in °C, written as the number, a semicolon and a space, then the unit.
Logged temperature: 36.5; °C
